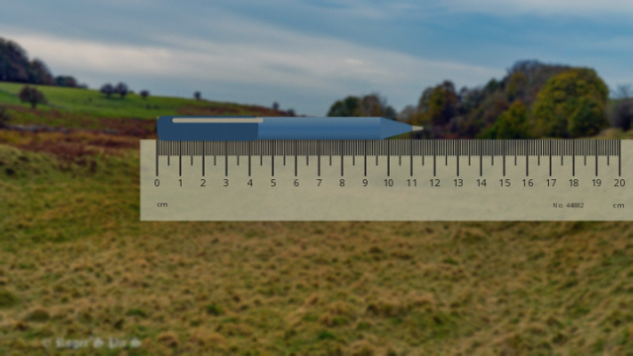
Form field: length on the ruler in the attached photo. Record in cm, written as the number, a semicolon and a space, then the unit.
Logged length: 11.5; cm
